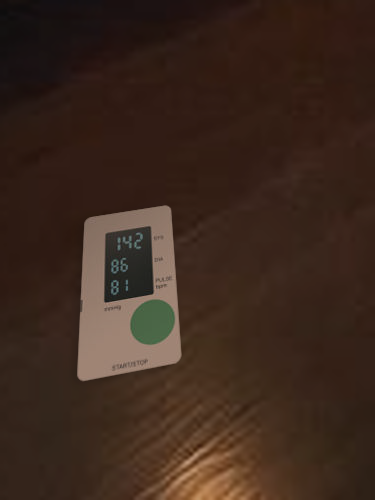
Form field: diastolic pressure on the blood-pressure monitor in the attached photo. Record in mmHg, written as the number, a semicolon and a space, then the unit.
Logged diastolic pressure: 86; mmHg
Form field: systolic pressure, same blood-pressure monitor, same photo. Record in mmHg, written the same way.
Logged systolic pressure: 142; mmHg
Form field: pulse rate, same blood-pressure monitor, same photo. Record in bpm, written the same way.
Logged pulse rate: 81; bpm
